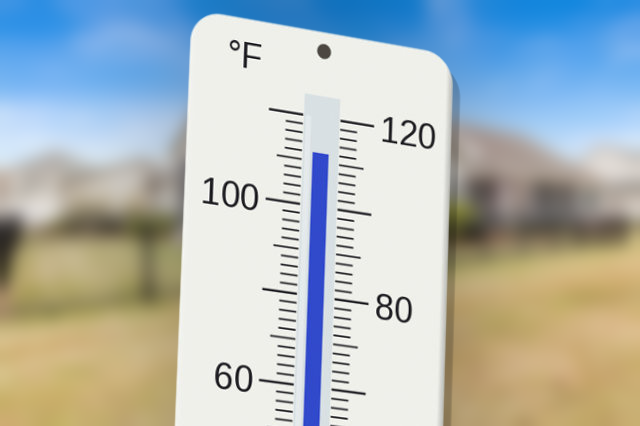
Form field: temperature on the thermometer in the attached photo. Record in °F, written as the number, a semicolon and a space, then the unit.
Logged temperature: 112; °F
